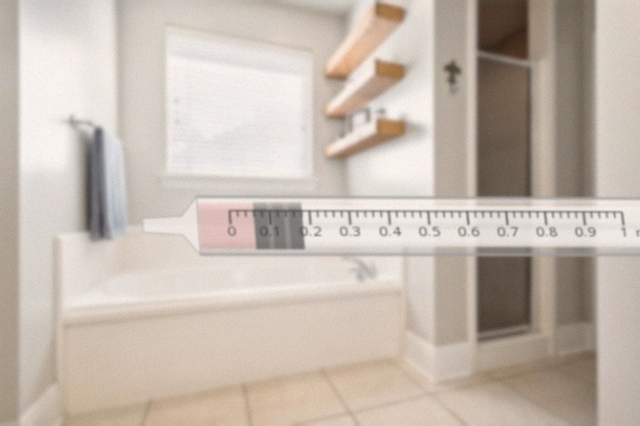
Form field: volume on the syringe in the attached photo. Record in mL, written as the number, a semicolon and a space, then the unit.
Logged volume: 0.06; mL
